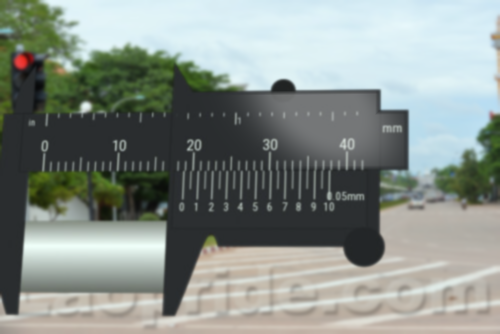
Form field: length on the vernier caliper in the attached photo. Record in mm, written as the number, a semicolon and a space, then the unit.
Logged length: 18.8; mm
